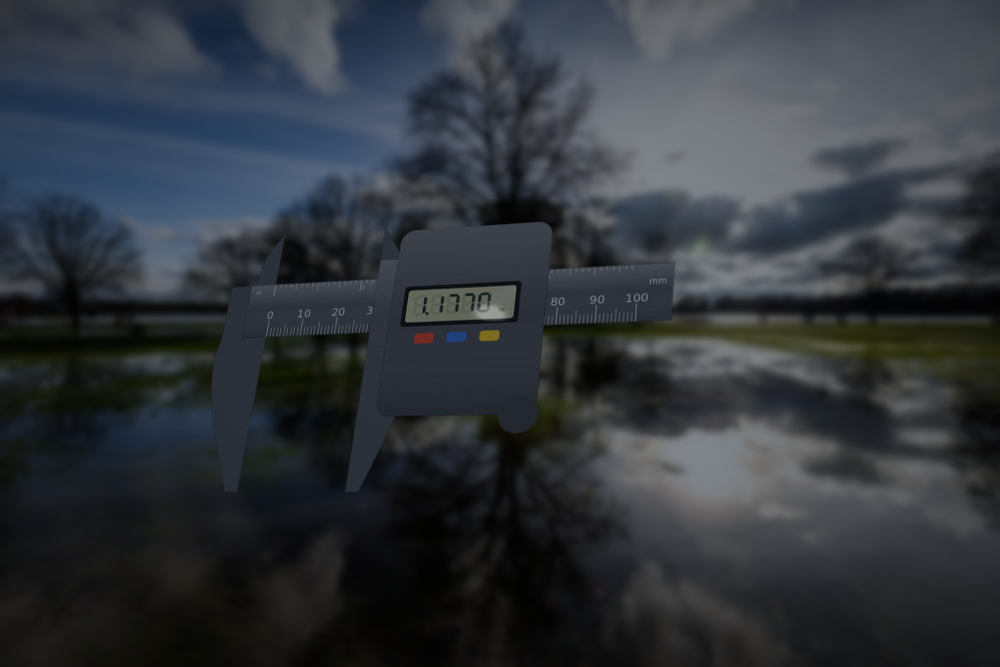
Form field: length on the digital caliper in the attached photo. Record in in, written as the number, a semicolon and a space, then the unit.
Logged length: 1.1770; in
